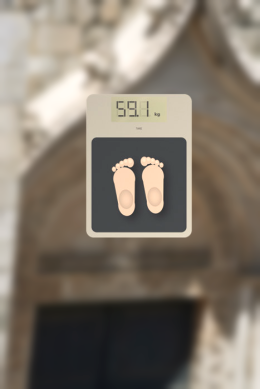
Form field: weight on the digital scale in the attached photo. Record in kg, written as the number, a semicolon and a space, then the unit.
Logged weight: 59.1; kg
